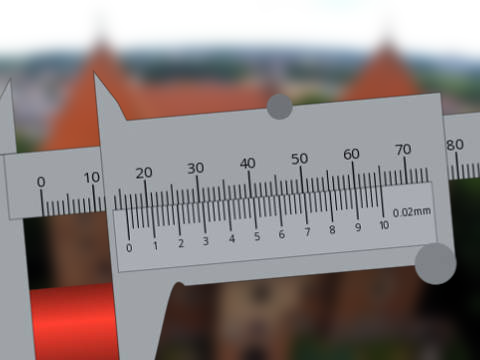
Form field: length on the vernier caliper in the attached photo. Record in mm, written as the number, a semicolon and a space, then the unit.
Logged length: 16.0; mm
